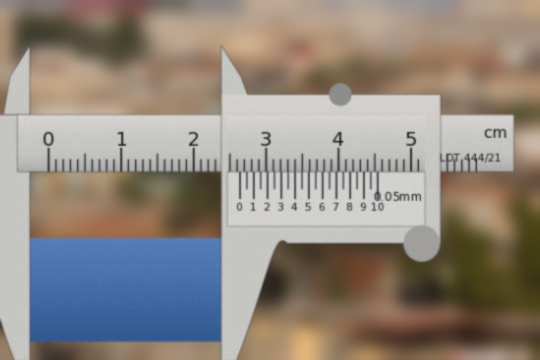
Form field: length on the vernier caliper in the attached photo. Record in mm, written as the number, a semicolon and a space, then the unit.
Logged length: 26.4; mm
